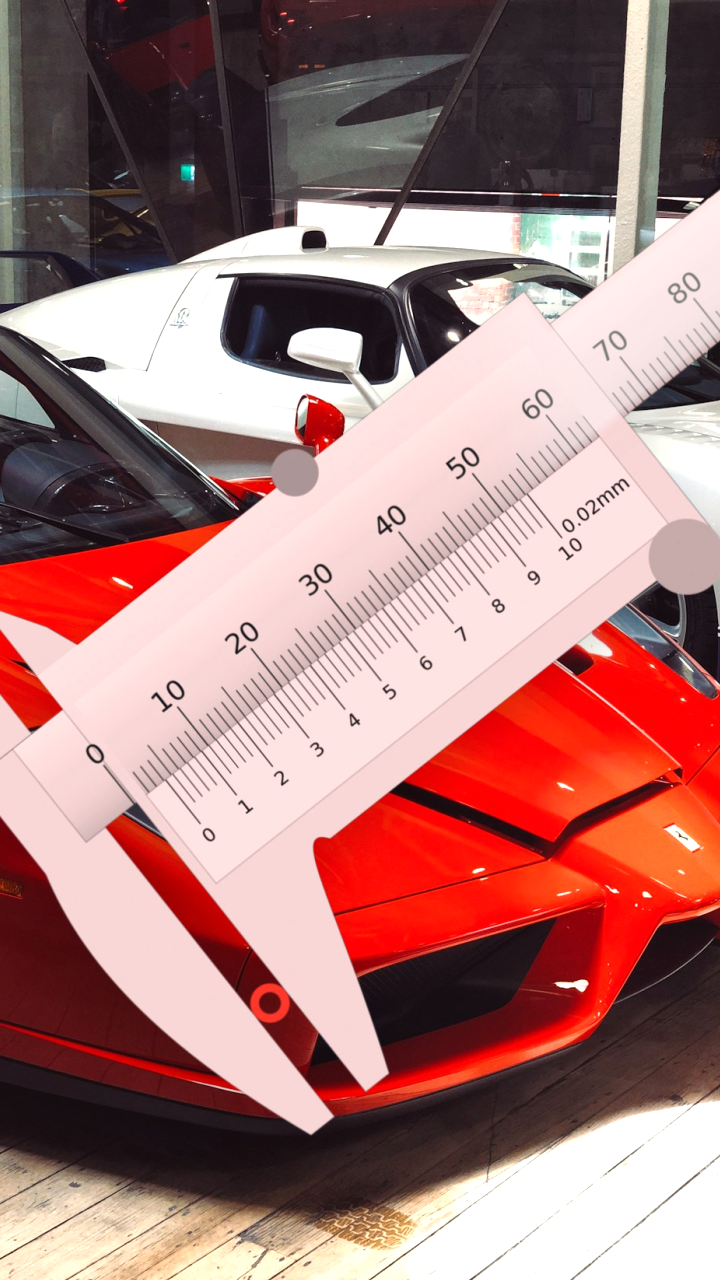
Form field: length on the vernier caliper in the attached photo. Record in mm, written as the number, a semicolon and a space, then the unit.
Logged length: 4.2; mm
